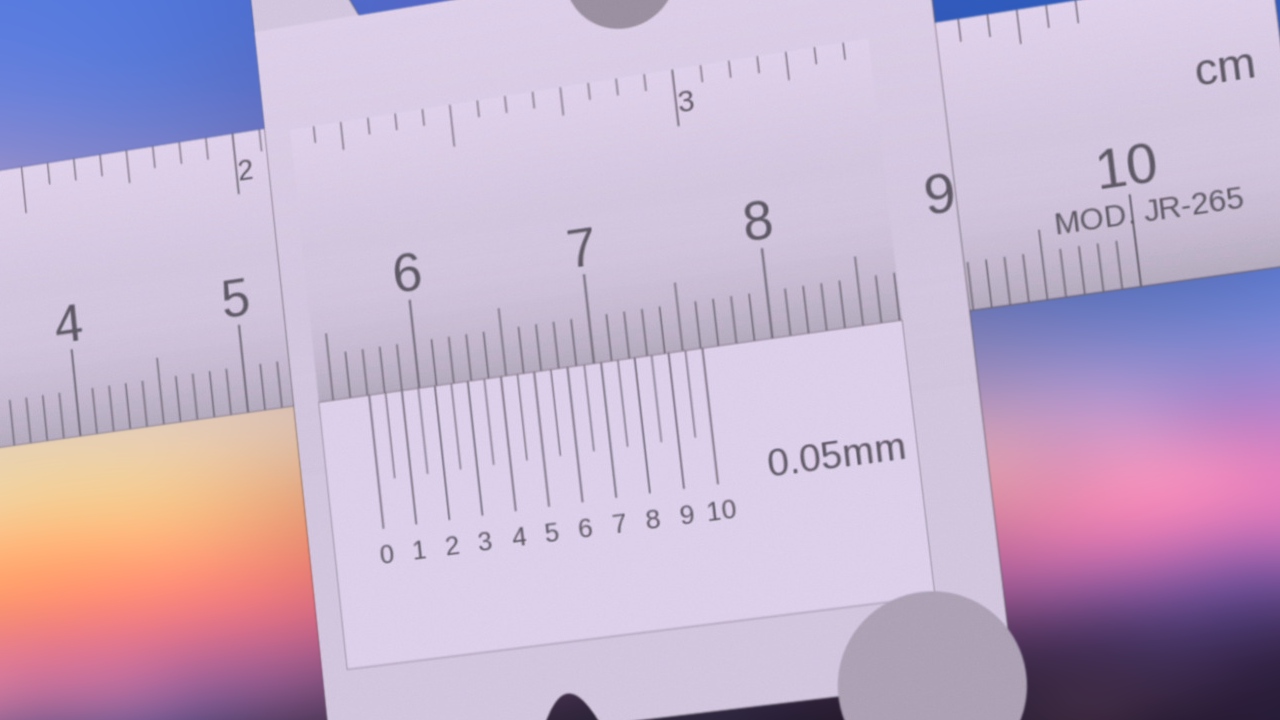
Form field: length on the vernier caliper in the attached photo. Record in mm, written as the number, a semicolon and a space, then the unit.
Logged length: 57.1; mm
